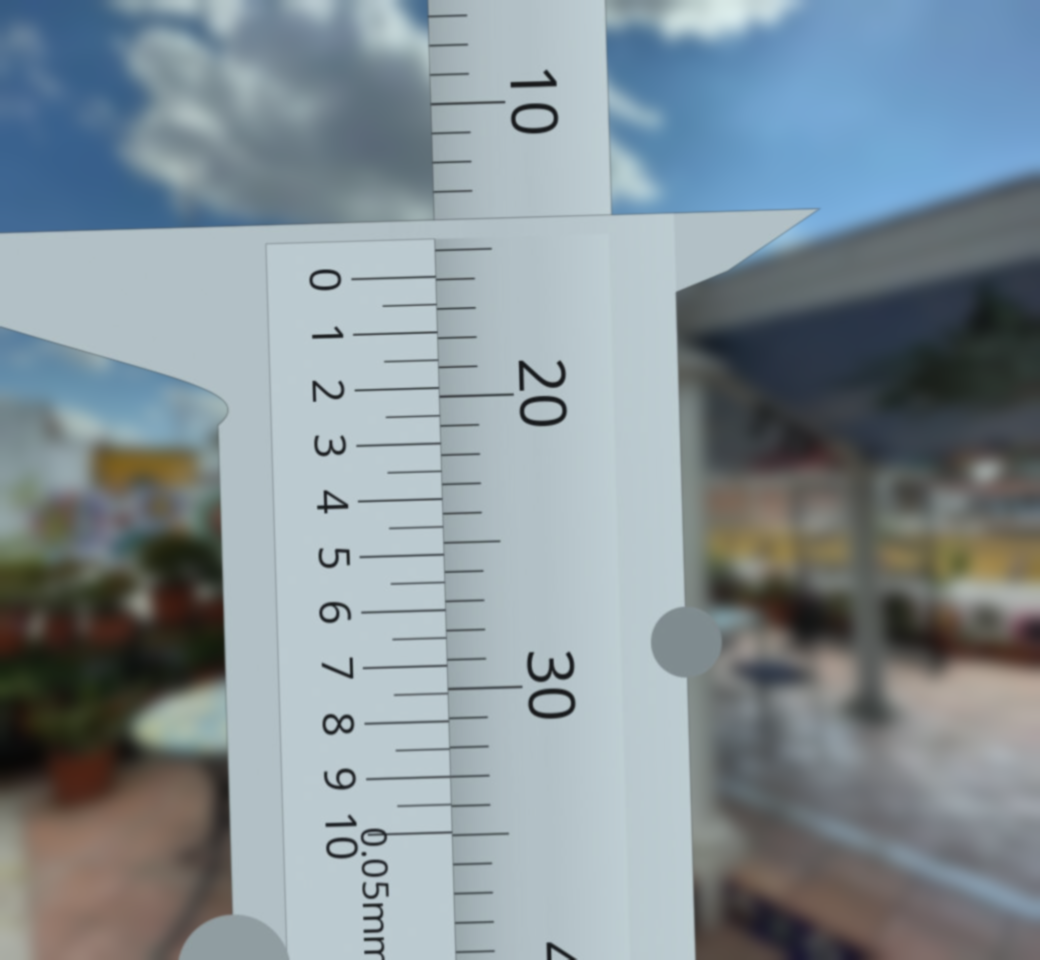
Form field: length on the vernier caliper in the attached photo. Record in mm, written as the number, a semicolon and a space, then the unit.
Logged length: 15.90; mm
